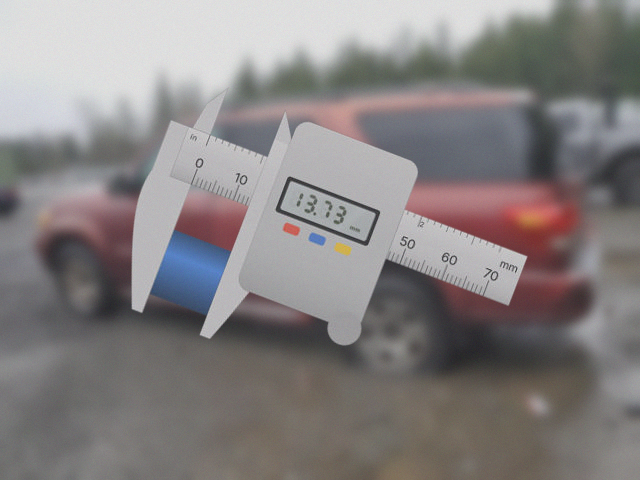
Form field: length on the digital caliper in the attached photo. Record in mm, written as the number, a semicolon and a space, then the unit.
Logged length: 13.73; mm
